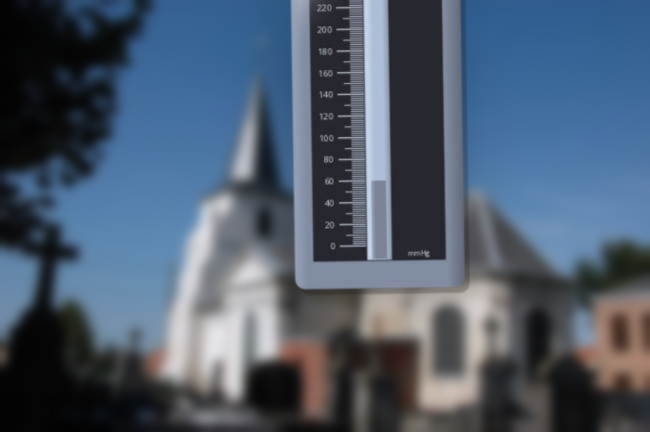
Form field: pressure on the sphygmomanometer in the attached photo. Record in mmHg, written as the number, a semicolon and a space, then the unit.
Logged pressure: 60; mmHg
